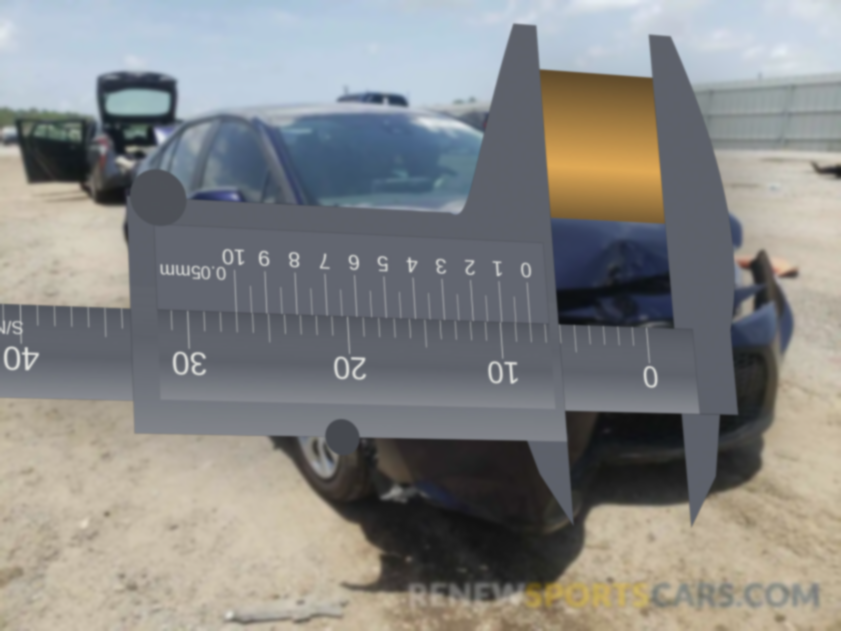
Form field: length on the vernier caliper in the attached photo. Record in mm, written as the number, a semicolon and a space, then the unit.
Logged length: 8.0; mm
